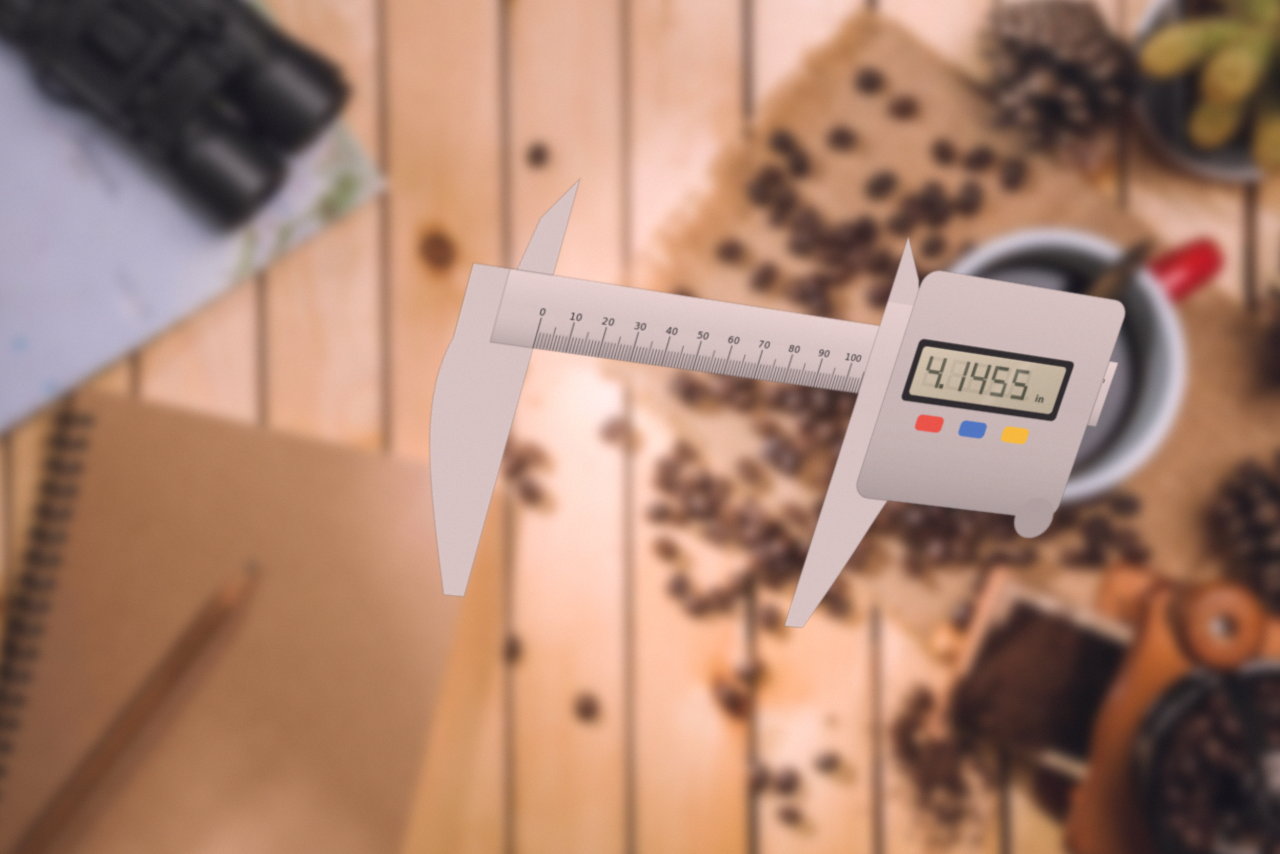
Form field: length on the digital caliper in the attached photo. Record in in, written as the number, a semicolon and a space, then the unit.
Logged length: 4.1455; in
